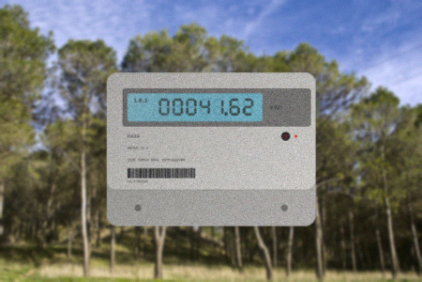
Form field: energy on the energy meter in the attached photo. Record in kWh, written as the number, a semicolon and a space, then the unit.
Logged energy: 41.62; kWh
